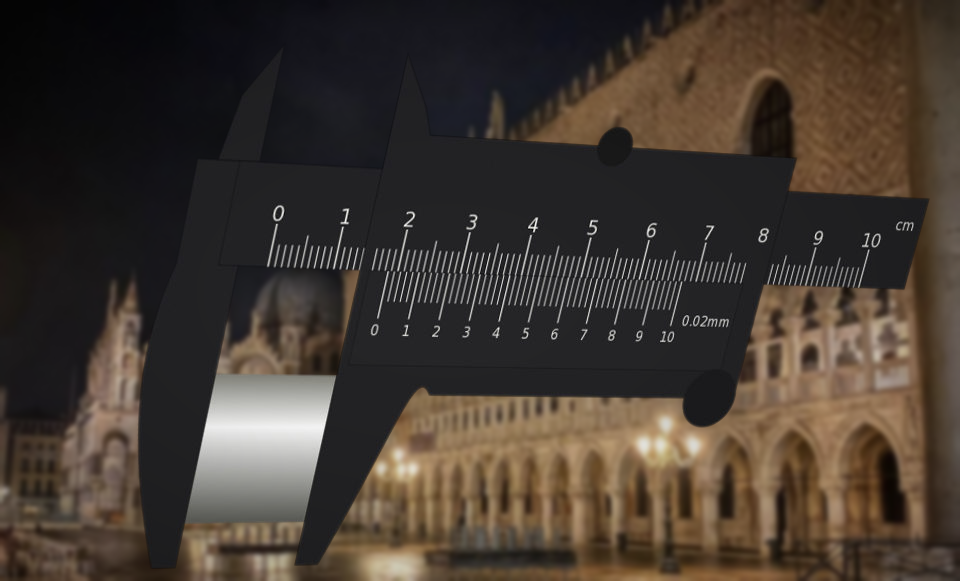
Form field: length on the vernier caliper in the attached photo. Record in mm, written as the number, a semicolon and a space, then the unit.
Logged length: 18.5; mm
